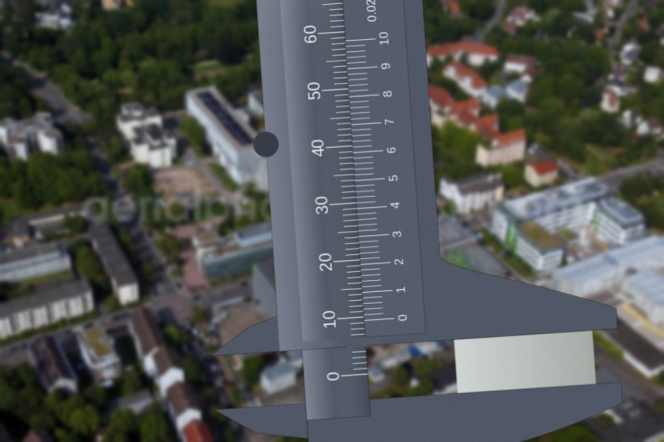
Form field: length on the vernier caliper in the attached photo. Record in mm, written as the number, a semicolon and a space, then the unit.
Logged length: 9.4; mm
